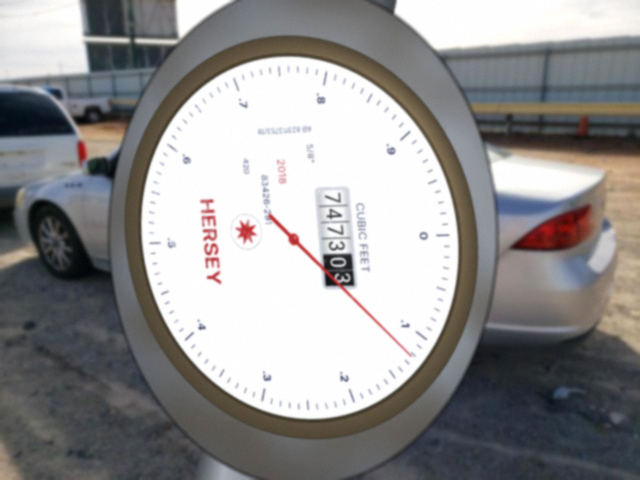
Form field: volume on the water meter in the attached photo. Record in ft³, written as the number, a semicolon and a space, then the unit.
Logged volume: 747303.12; ft³
